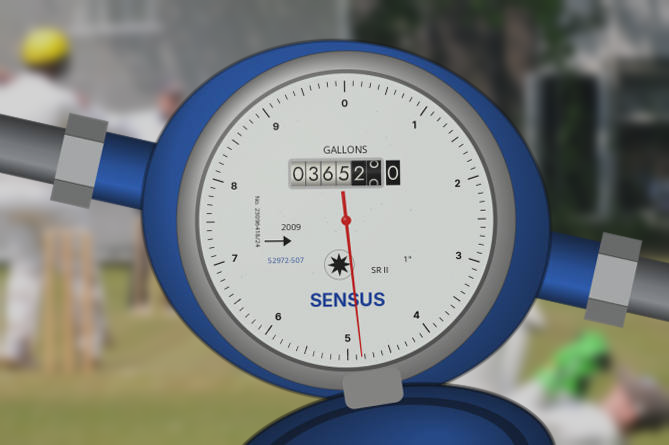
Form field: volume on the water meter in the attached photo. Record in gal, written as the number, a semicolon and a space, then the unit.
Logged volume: 365284.8; gal
